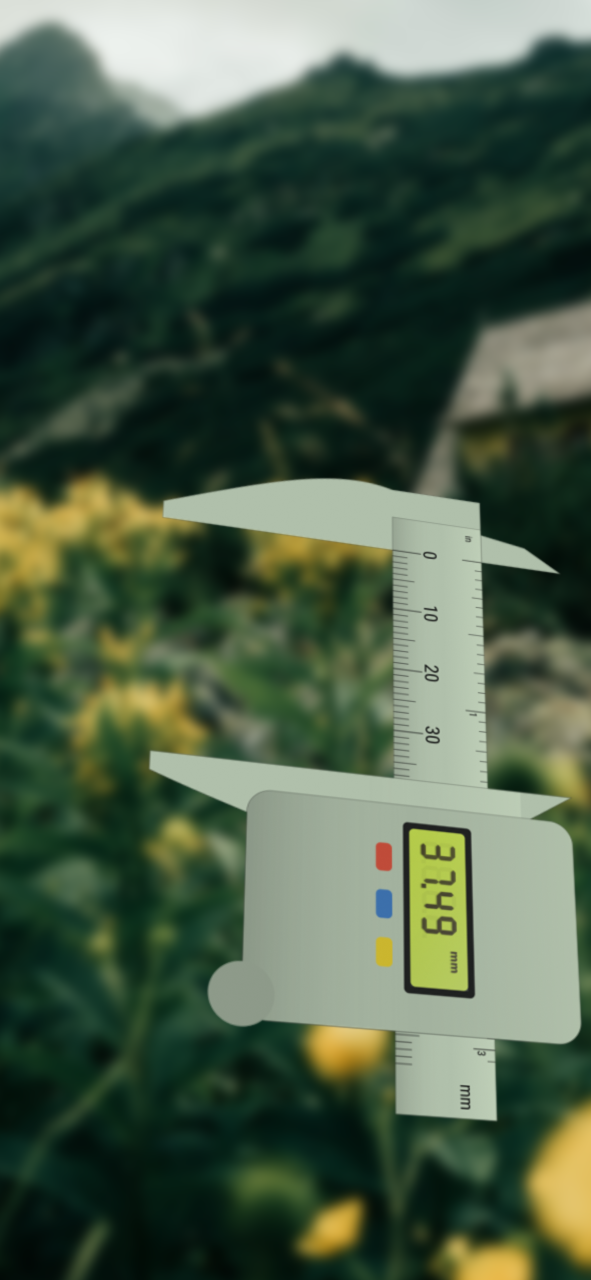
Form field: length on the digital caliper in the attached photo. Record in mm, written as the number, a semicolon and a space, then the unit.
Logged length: 37.49; mm
